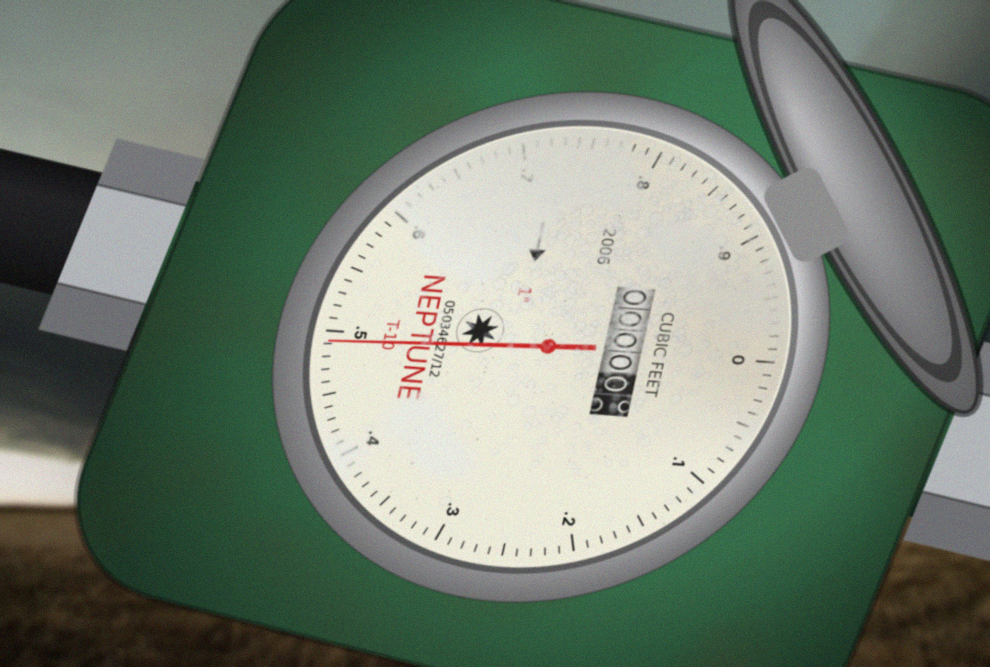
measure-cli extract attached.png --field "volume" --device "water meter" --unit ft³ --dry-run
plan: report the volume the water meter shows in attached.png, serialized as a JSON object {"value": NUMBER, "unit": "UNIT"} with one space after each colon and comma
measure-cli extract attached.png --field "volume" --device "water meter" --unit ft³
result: {"value": 8.49, "unit": "ft³"}
